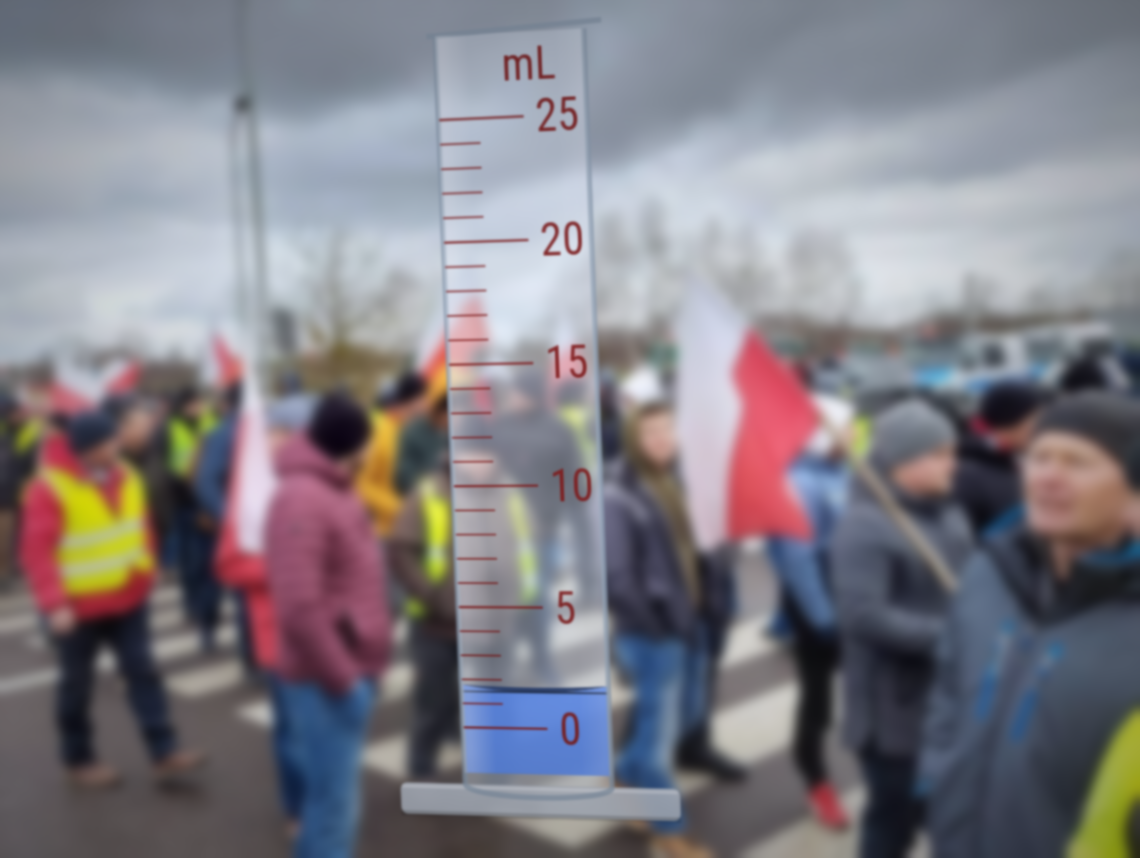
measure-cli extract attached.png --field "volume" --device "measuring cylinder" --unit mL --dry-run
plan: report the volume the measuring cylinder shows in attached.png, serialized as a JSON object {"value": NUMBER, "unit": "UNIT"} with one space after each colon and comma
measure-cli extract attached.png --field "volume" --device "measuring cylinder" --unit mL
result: {"value": 1.5, "unit": "mL"}
